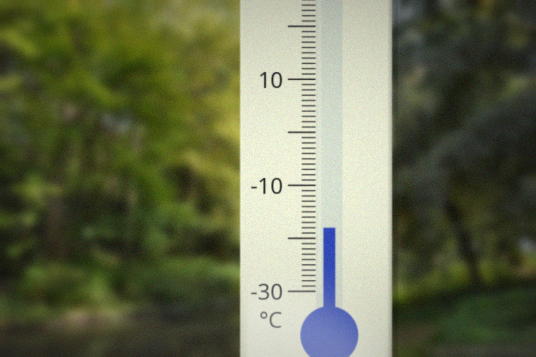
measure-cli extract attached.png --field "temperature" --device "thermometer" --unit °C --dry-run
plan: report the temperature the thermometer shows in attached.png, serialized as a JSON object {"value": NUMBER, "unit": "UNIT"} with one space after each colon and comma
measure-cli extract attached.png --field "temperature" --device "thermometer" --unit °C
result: {"value": -18, "unit": "°C"}
